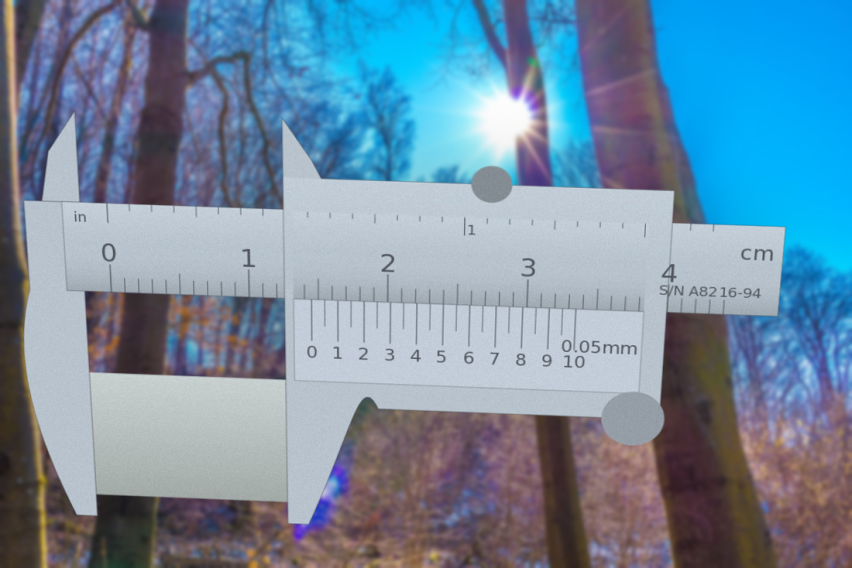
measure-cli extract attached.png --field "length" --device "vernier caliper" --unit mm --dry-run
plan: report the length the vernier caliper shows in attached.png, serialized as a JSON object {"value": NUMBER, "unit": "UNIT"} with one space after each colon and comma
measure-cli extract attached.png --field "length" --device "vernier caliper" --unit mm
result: {"value": 14.5, "unit": "mm"}
